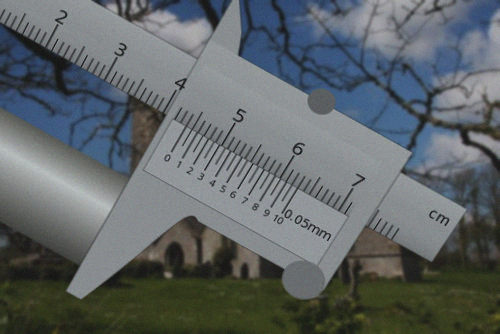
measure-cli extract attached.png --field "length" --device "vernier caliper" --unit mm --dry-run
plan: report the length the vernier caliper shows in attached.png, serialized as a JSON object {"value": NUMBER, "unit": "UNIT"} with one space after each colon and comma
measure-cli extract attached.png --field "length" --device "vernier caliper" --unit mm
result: {"value": 44.0, "unit": "mm"}
